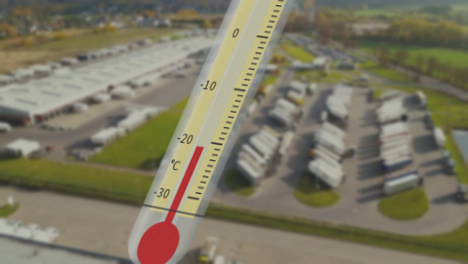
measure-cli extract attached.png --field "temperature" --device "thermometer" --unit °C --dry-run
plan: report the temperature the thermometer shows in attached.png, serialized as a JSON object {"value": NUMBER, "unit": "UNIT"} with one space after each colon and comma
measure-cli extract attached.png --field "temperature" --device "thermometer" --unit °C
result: {"value": -21, "unit": "°C"}
